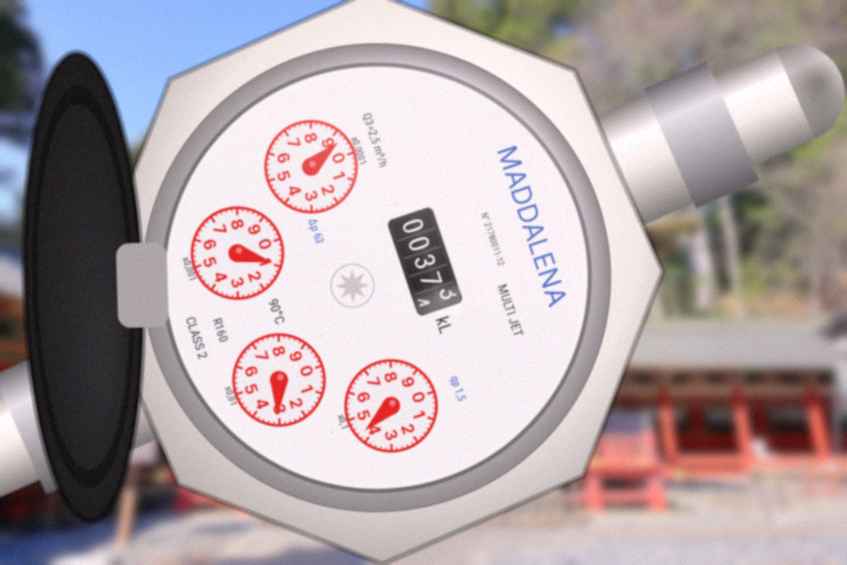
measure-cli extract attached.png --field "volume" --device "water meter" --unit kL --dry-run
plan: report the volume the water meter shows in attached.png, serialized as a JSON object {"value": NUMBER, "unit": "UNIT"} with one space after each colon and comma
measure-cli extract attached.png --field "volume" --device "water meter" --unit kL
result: {"value": 373.4309, "unit": "kL"}
